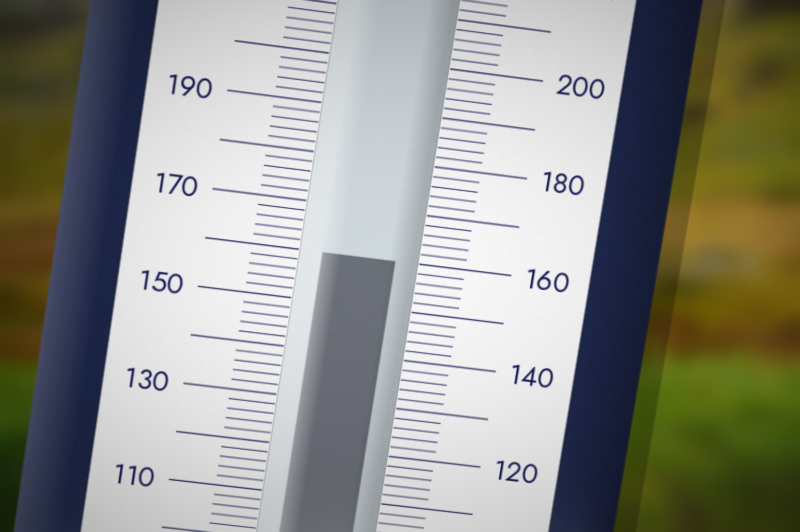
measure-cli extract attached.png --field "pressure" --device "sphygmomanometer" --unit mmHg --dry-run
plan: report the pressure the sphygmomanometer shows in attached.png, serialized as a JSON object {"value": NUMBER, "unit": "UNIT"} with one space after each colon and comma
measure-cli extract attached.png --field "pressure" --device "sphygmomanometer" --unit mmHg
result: {"value": 160, "unit": "mmHg"}
